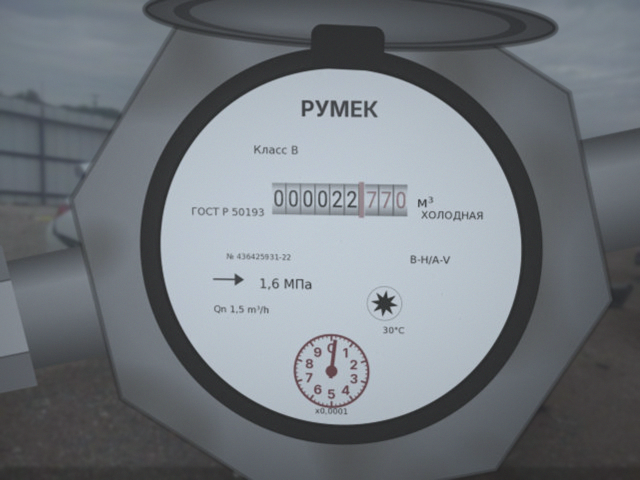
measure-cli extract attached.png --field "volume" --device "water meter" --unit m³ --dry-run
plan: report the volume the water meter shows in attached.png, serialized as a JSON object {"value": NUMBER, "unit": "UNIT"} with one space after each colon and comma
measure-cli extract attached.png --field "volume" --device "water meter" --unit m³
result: {"value": 22.7700, "unit": "m³"}
